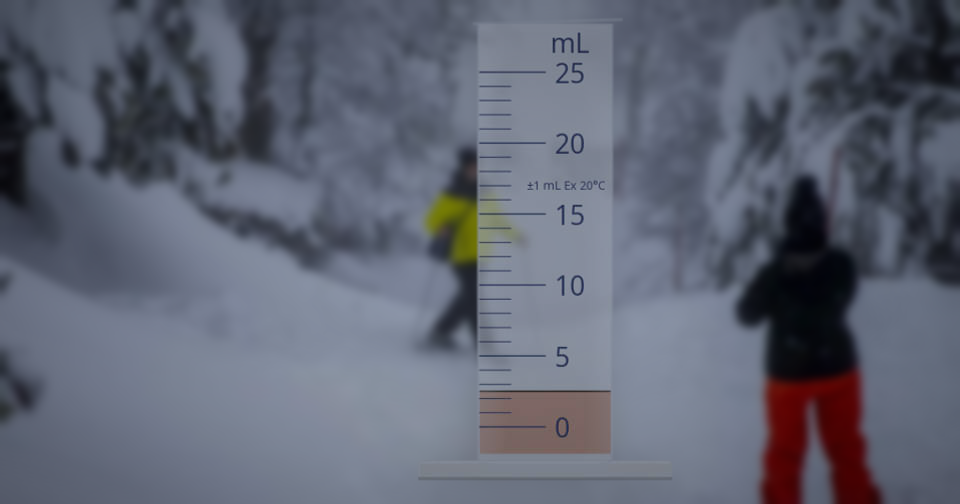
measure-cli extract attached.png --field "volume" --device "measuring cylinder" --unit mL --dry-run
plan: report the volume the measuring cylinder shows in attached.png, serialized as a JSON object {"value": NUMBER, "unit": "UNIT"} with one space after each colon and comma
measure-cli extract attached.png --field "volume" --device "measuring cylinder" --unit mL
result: {"value": 2.5, "unit": "mL"}
